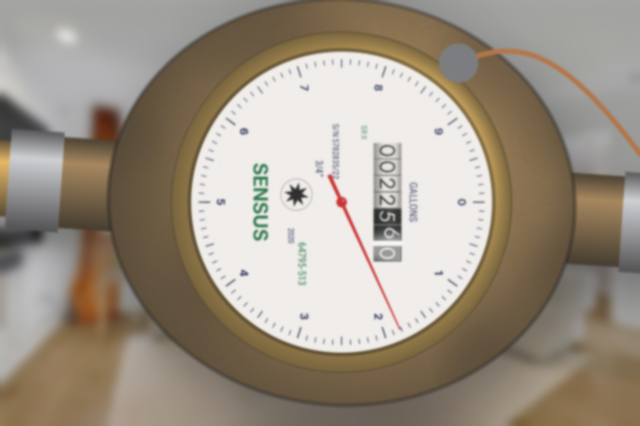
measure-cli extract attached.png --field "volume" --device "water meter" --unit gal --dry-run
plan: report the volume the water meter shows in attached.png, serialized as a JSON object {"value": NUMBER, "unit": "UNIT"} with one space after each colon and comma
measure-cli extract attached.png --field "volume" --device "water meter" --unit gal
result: {"value": 22561.8, "unit": "gal"}
